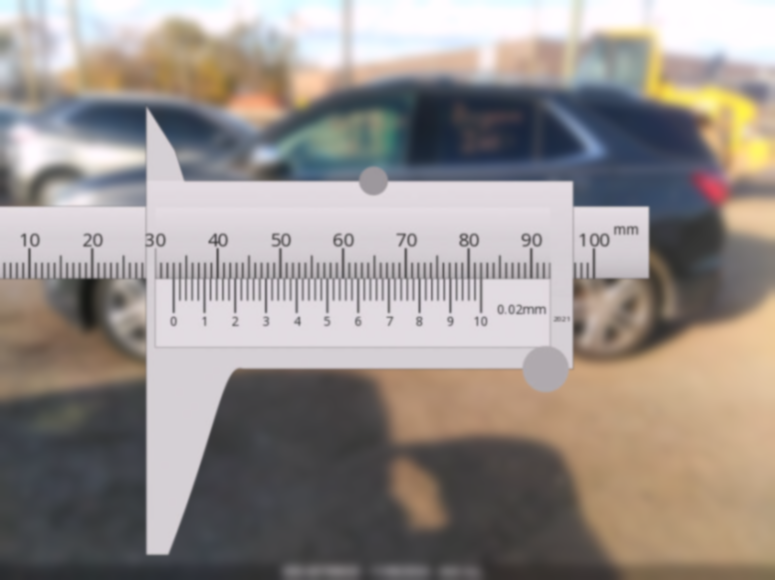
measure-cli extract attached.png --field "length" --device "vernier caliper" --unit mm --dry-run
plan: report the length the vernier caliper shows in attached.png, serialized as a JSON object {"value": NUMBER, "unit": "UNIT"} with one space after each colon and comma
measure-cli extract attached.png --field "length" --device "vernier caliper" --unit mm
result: {"value": 33.0, "unit": "mm"}
